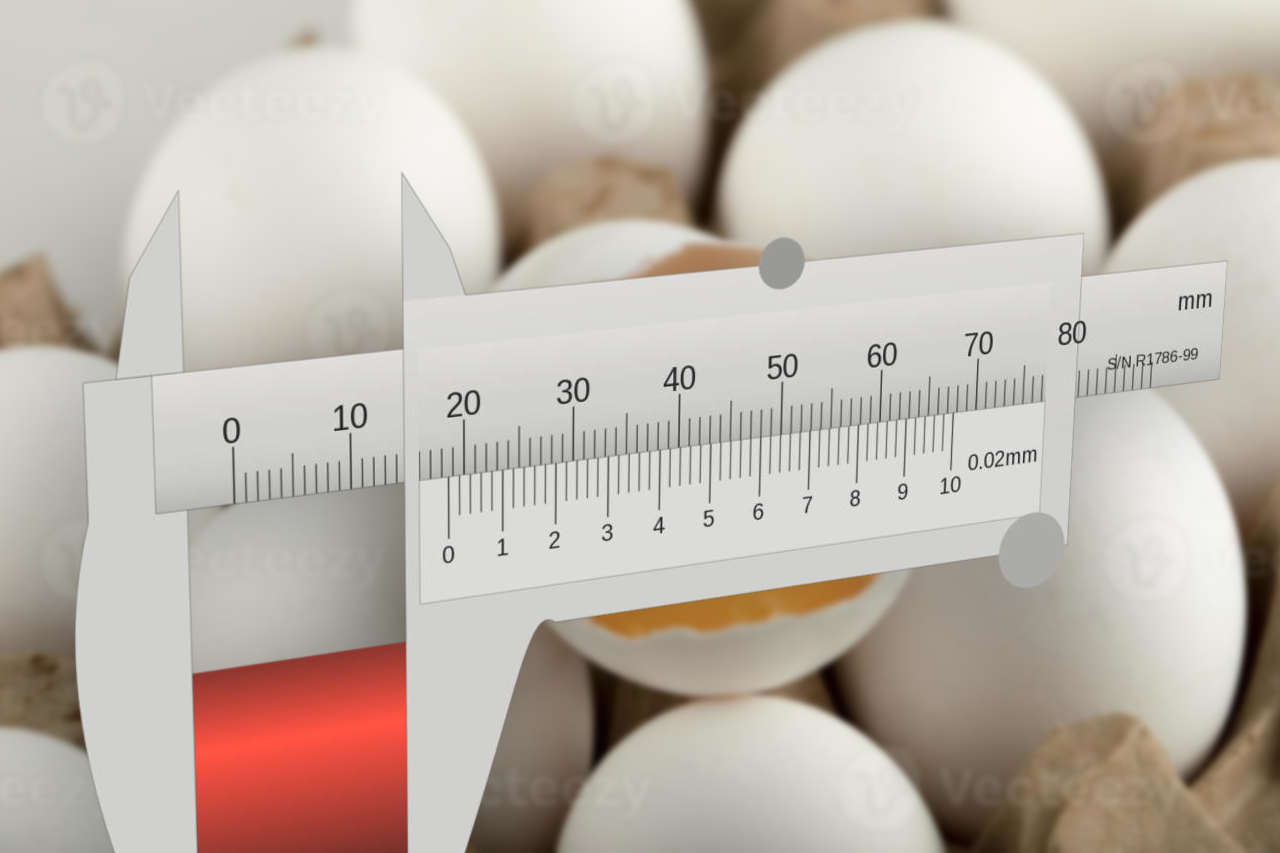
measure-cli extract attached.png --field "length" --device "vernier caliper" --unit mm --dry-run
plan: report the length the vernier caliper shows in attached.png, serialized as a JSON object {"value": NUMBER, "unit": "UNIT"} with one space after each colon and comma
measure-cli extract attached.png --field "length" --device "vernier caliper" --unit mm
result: {"value": 18.6, "unit": "mm"}
